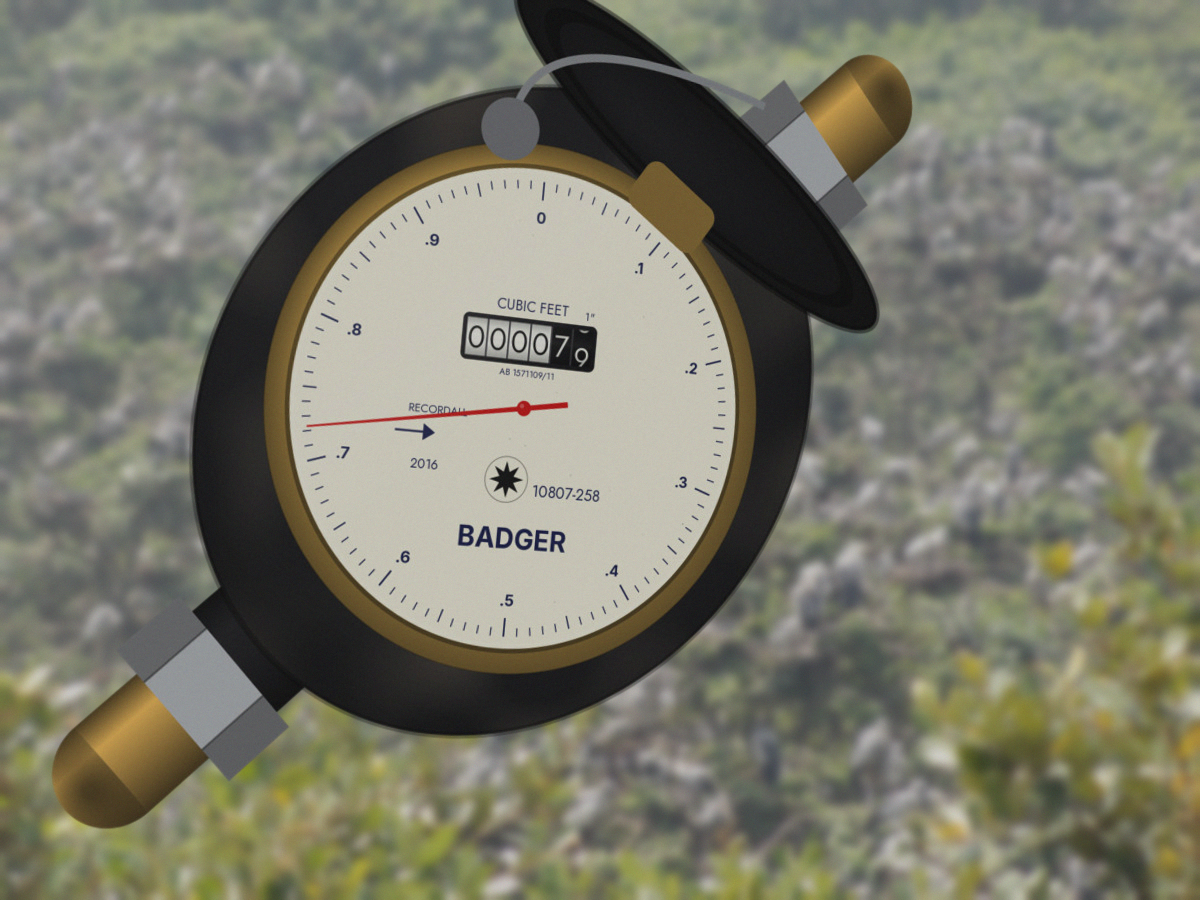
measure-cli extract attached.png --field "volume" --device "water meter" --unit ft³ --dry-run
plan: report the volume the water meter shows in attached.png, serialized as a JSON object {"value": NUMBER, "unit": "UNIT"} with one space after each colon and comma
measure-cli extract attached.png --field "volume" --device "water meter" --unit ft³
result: {"value": 78.72, "unit": "ft³"}
